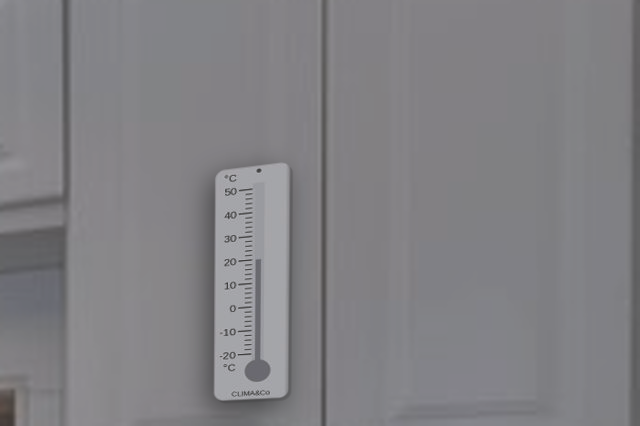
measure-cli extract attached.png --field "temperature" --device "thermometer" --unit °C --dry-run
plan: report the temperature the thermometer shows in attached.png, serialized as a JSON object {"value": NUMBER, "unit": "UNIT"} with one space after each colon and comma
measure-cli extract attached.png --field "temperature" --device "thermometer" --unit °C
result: {"value": 20, "unit": "°C"}
